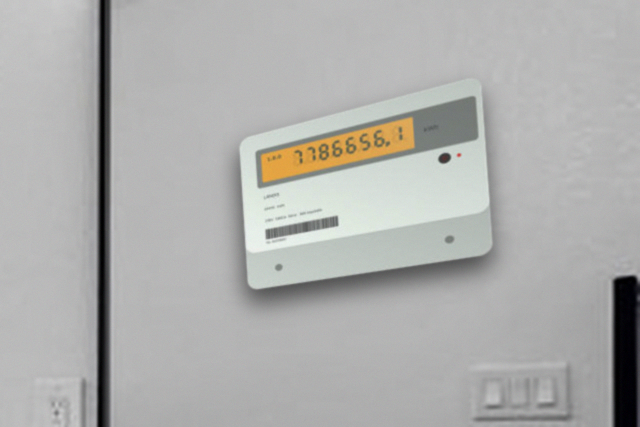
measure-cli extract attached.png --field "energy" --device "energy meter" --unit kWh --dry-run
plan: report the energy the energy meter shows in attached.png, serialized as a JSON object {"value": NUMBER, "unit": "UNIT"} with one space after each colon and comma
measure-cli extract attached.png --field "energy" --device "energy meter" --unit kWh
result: {"value": 7786656.1, "unit": "kWh"}
